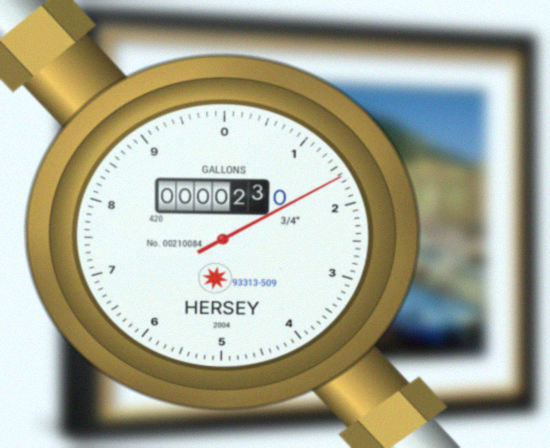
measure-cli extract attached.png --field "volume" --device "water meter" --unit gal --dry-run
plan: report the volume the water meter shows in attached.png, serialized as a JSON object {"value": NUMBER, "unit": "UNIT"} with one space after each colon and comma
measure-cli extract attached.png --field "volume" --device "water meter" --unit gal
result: {"value": 231.6, "unit": "gal"}
